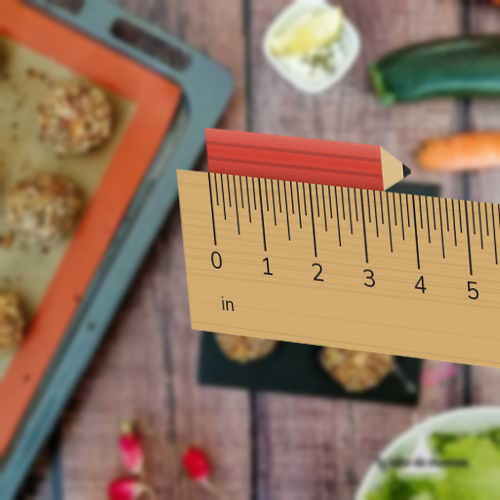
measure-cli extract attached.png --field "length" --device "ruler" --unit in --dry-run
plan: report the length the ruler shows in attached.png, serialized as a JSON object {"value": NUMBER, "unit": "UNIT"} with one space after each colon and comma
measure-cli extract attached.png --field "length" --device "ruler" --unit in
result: {"value": 4, "unit": "in"}
